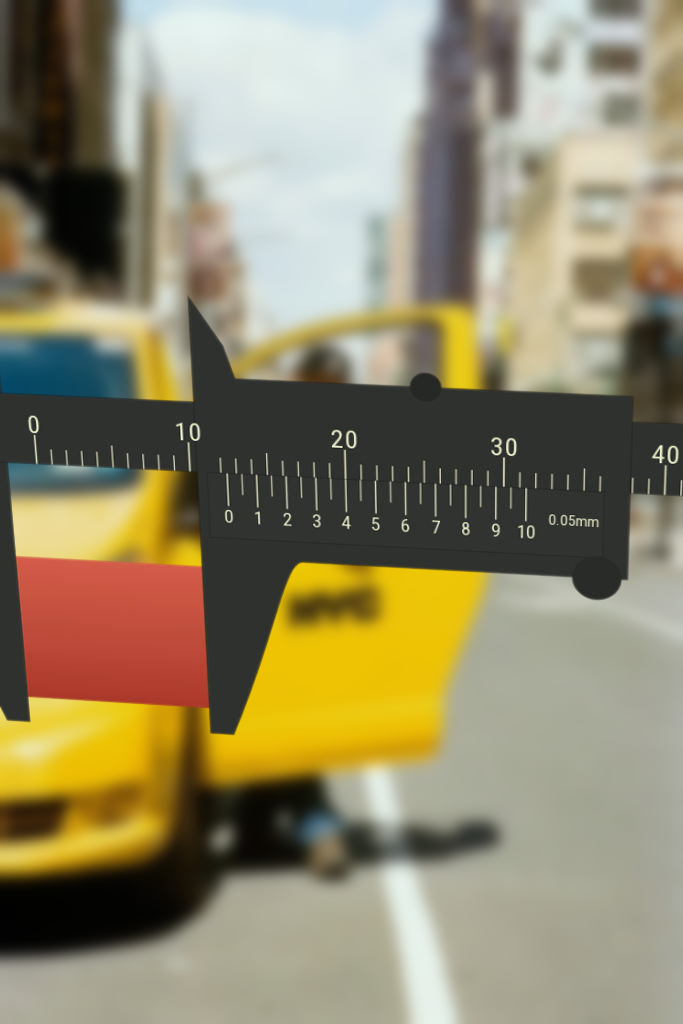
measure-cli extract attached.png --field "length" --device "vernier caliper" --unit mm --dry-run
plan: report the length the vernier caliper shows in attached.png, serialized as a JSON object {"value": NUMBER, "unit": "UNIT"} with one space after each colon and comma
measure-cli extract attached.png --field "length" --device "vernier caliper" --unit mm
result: {"value": 12.4, "unit": "mm"}
